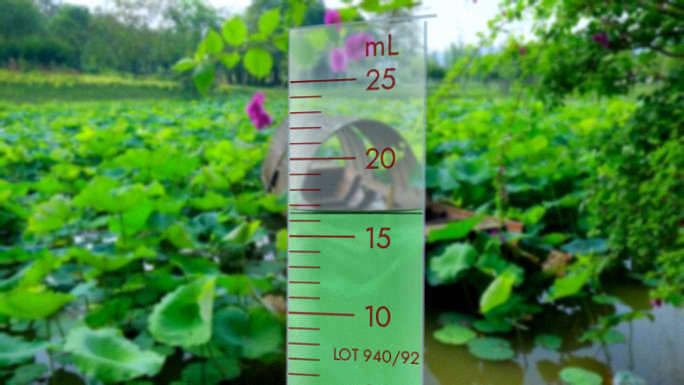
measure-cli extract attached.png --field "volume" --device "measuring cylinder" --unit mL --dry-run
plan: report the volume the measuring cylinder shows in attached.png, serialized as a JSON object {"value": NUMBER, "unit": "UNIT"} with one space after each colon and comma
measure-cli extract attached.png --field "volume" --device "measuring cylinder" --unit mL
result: {"value": 16.5, "unit": "mL"}
